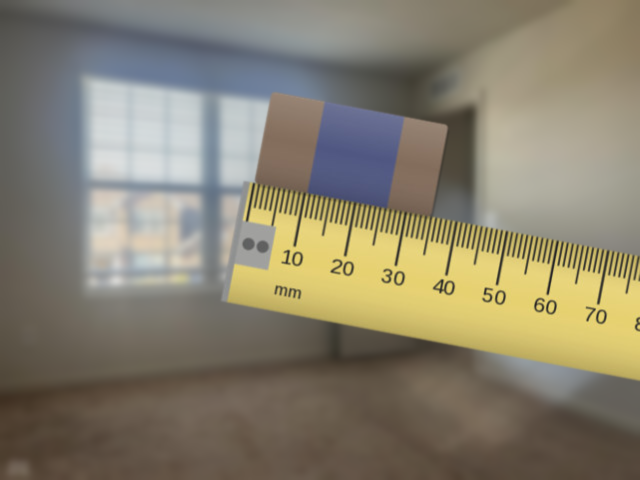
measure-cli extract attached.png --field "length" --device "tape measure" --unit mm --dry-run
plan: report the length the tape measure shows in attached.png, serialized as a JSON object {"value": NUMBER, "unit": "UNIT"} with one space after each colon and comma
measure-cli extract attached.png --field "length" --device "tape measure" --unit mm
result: {"value": 35, "unit": "mm"}
